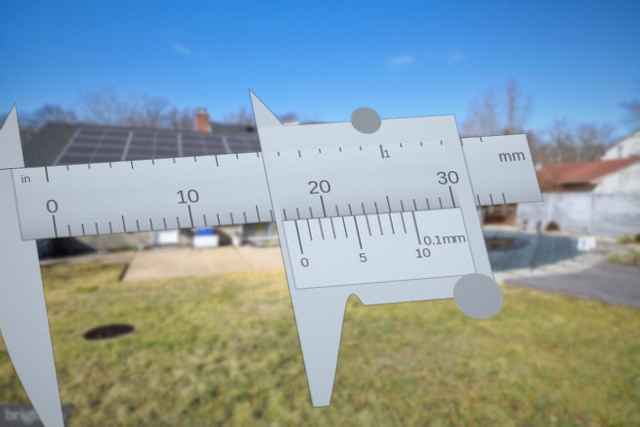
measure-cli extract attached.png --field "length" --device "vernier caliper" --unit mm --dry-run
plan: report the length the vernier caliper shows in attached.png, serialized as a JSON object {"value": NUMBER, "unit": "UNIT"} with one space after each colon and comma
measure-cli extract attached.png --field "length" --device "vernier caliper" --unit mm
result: {"value": 17.7, "unit": "mm"}
